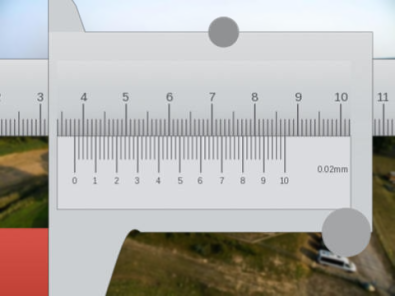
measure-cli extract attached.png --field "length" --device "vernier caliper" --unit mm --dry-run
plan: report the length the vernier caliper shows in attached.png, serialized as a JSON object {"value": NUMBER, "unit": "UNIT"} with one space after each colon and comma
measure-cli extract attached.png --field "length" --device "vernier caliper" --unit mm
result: {"value": 38.0, "unit": "mm"}
